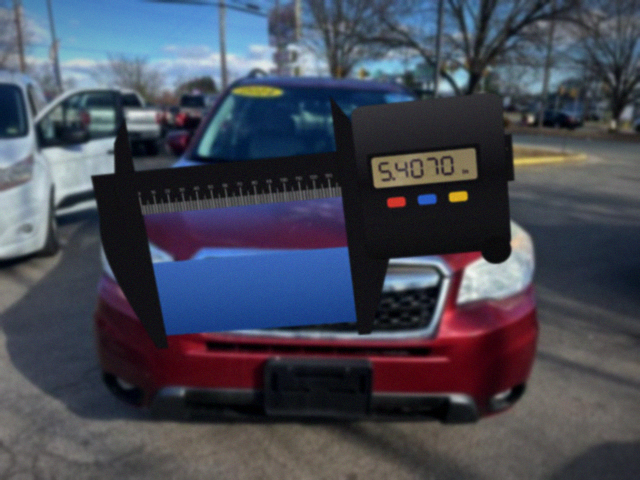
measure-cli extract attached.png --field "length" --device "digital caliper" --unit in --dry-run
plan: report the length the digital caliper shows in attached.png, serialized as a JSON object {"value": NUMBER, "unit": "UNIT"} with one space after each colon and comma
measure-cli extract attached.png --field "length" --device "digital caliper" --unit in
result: {"value": 5.4070, "unit": "in"}
